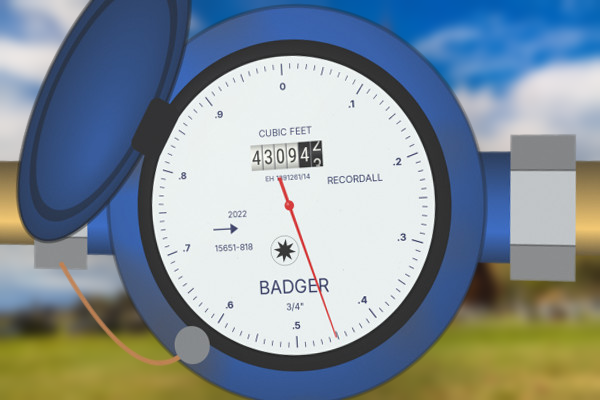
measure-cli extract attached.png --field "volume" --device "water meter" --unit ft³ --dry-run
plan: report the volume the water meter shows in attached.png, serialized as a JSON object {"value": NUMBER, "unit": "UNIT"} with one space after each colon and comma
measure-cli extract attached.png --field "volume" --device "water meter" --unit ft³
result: {"value": 430942.45, "unit": "ft³"}
